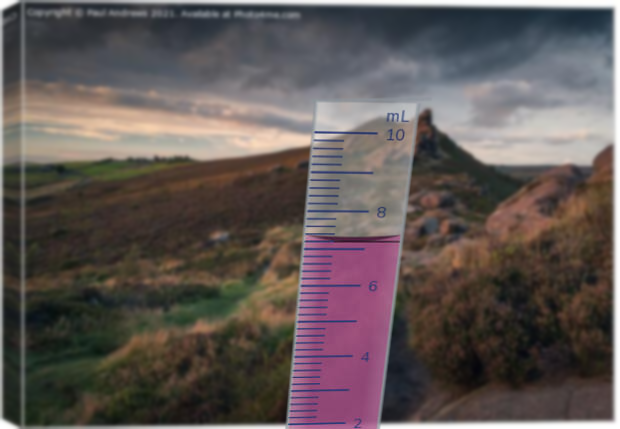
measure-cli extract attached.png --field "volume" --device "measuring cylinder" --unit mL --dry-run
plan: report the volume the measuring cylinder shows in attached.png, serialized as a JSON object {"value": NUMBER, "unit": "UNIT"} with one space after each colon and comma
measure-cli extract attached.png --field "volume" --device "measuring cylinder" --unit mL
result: {"value": 7.2, "unit": "mL"}
